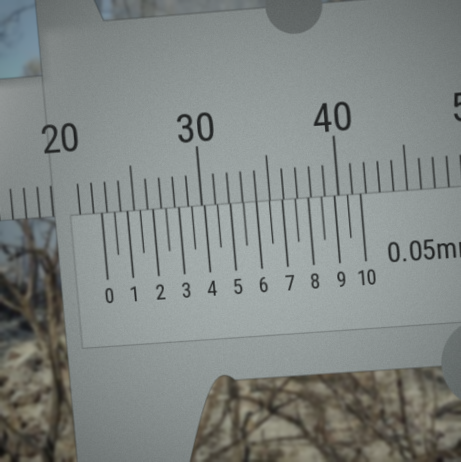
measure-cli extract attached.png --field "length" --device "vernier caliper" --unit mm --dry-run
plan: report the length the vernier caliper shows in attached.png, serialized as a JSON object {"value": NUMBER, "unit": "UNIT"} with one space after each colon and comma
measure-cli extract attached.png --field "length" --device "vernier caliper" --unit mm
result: {"value": 22.6, "unit": "mm"}
